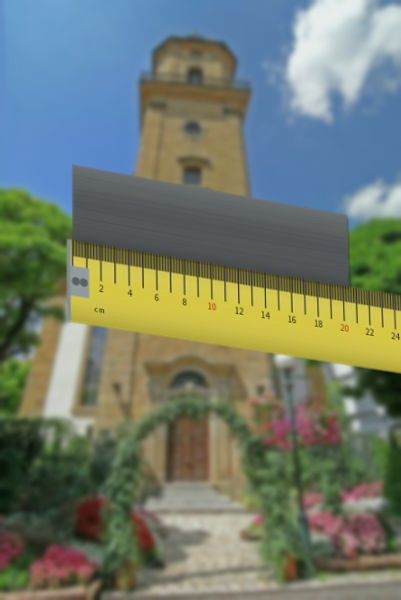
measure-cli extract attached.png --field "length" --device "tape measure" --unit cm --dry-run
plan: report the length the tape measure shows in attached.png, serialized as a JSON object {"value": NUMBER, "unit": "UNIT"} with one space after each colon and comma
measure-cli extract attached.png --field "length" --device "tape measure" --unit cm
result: {"value": 20.5, "unit": "cm"}
